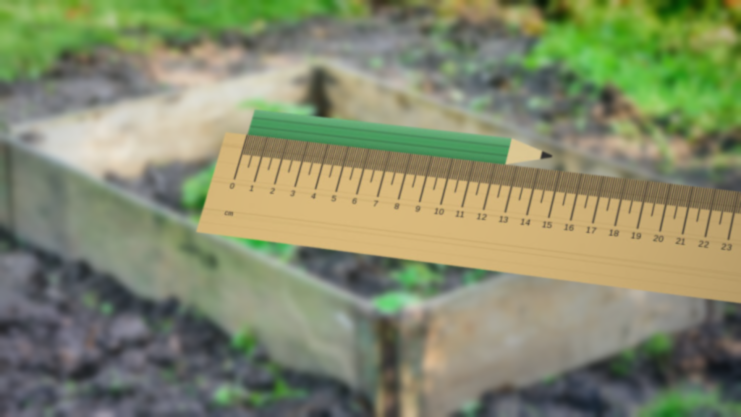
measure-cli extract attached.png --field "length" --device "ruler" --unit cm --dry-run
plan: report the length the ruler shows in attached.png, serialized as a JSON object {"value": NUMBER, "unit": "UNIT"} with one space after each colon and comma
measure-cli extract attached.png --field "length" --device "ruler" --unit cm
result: {"value": 14.5, "unit": "cm"}
